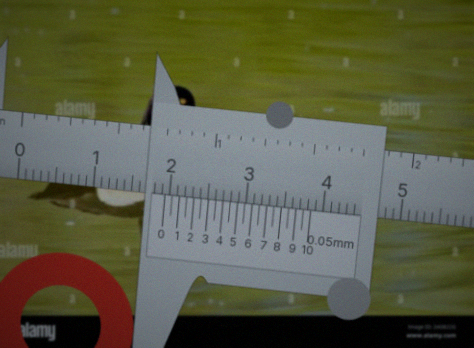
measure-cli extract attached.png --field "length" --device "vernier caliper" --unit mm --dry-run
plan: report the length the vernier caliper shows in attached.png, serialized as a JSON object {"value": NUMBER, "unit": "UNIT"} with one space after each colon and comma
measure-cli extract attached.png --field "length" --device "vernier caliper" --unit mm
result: {"value": 19.4, "unit": "mm"}
